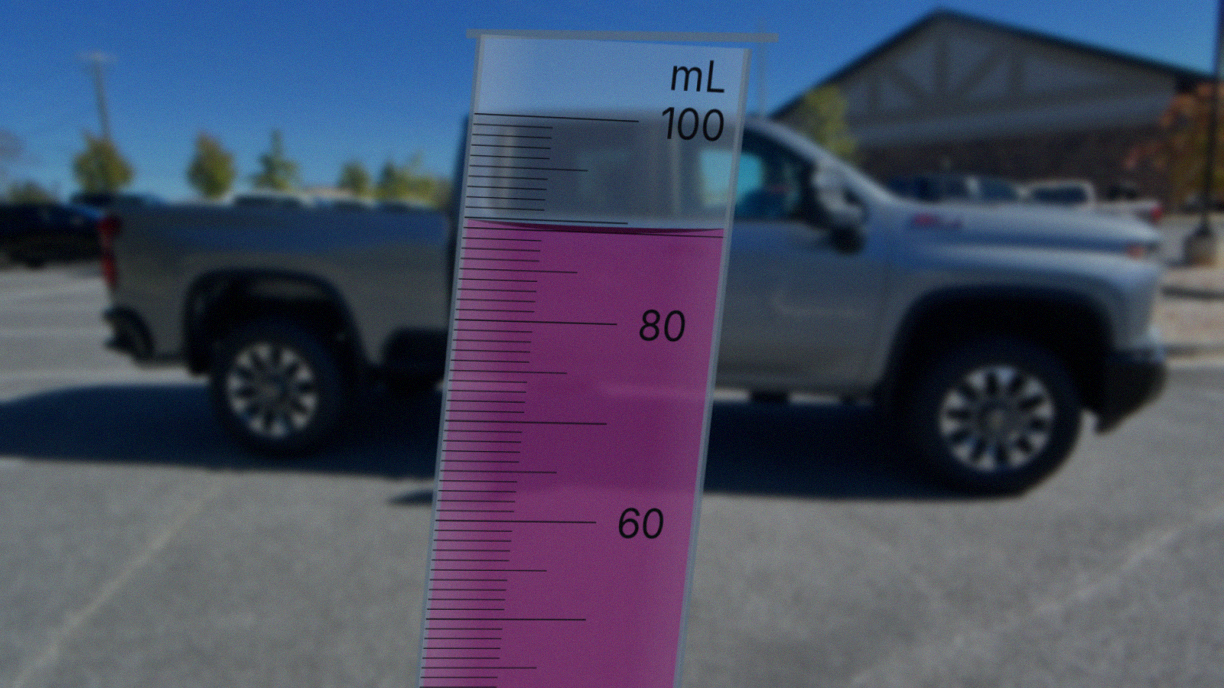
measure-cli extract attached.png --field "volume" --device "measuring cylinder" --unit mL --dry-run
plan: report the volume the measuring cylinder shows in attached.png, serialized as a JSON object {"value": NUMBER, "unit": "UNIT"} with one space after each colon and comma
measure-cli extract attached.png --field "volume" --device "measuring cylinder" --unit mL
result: {"value": 89, "unit": "mL"}
